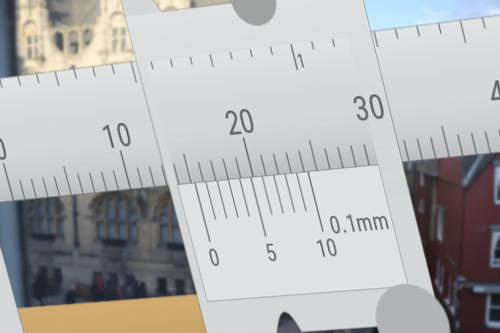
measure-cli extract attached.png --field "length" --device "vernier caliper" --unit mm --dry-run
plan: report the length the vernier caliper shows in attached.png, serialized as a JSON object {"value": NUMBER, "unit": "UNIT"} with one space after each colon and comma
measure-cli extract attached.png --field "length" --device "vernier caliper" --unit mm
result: {"value": 15.3, "unit": "mm"}
